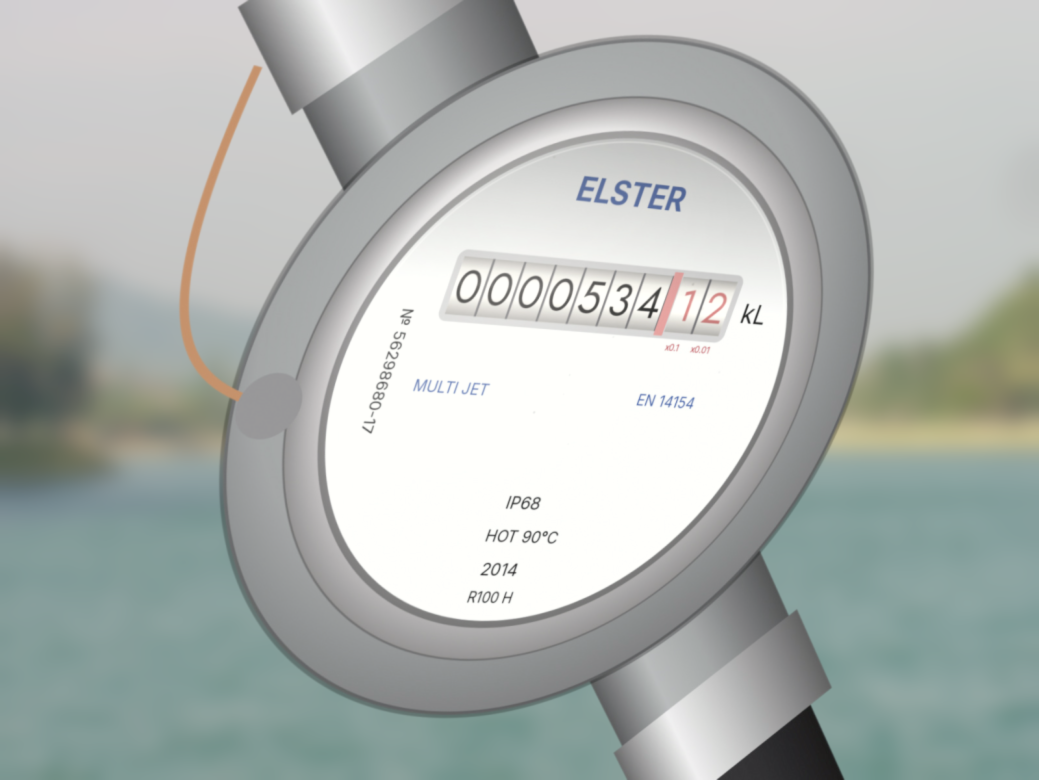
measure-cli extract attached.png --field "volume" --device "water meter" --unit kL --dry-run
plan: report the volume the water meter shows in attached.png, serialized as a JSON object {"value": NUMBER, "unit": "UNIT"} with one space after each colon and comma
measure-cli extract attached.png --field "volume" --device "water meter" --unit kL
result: {"value": 534.12, "unit": "kL"}
